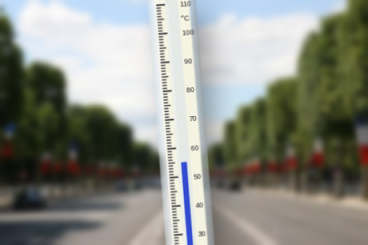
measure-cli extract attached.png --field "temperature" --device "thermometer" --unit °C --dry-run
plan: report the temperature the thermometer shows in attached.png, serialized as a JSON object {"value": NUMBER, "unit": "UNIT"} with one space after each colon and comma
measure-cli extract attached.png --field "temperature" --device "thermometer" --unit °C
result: {"value": 55, "unit": "°C"}
